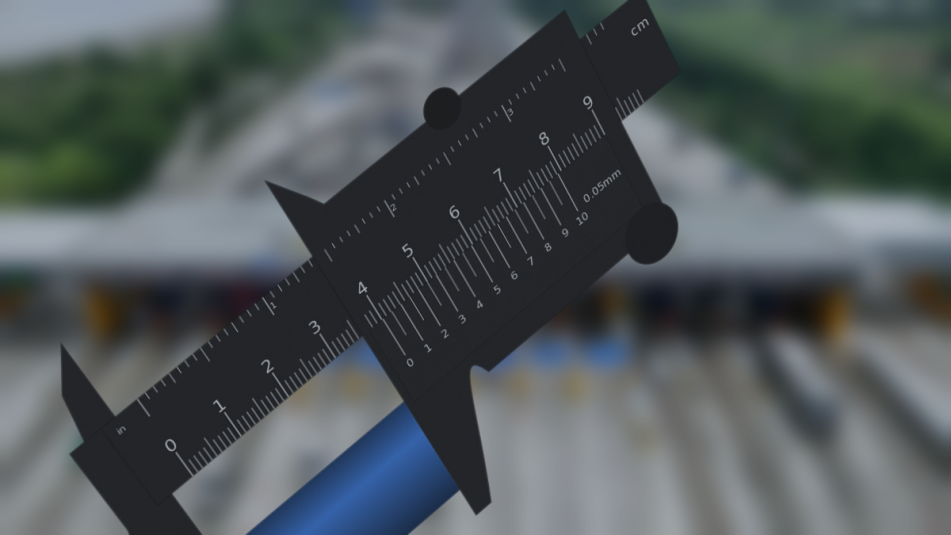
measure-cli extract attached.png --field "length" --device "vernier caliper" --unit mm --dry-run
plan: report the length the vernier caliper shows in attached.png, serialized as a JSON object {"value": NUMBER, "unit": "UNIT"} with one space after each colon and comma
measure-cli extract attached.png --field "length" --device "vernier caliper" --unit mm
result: {"value": 40.2, "unit": "mm"}
